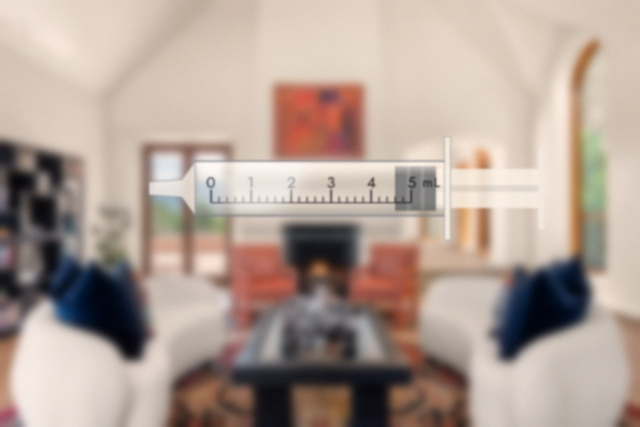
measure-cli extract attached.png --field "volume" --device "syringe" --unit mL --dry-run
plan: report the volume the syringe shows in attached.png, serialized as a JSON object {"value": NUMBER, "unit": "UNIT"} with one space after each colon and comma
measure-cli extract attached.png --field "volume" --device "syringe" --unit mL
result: {"value": 4.6, "unit": "mL"}
